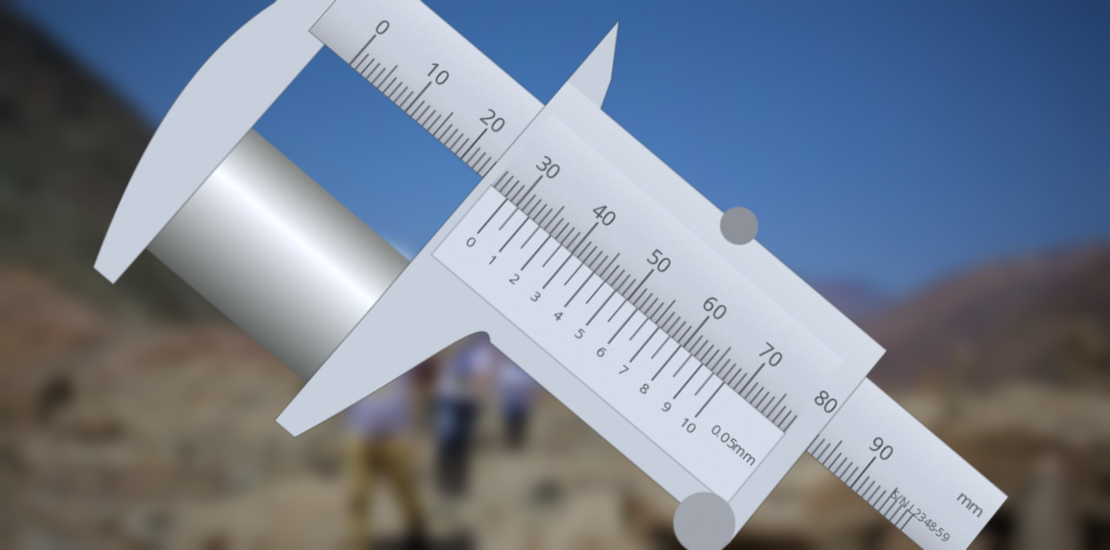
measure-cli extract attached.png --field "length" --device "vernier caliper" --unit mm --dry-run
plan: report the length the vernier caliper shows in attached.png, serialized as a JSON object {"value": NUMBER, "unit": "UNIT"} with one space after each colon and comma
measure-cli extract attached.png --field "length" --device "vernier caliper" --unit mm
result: {"value": 28.4, "unit": "mm"}
